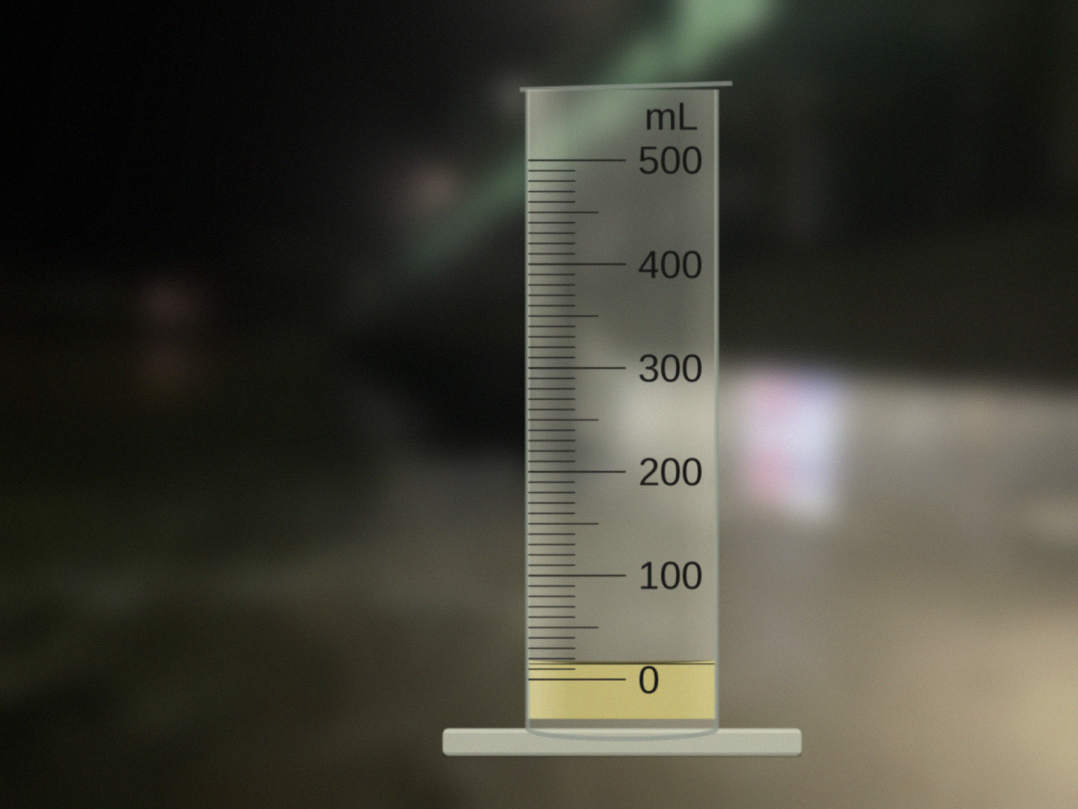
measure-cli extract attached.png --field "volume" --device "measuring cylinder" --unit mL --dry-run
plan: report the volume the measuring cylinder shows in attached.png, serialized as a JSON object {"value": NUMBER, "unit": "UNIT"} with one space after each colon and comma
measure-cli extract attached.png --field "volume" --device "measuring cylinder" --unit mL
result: {"value": 15, "unit": "mL"}
